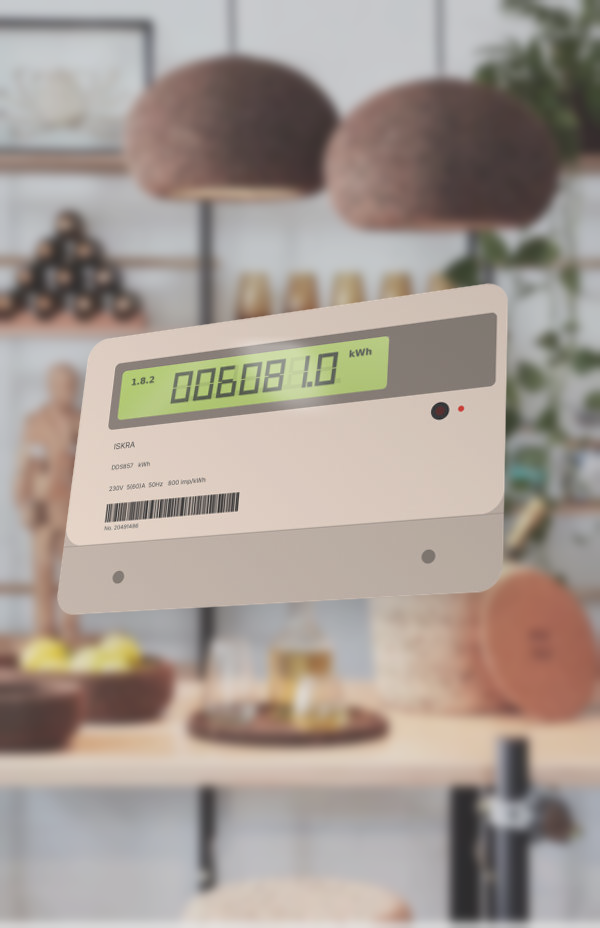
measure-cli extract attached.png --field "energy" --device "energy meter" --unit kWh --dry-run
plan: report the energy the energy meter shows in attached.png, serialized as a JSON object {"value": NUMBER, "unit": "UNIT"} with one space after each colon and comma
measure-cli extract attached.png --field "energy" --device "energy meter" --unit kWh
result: {"value": 6081.0, "unit": "kWh"}
